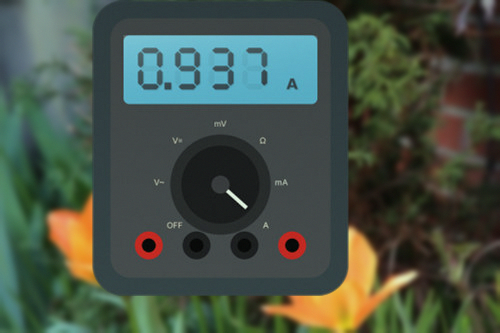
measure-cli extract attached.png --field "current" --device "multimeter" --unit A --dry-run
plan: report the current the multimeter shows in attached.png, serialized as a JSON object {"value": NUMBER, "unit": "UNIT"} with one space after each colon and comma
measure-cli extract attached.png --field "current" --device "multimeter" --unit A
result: {"value": 0.937, "unit": "A"}
